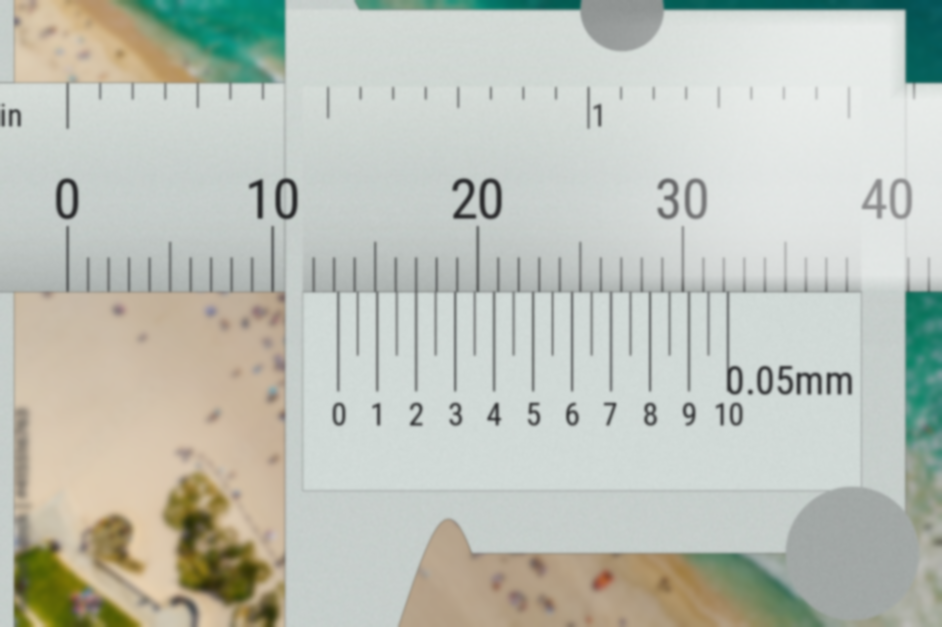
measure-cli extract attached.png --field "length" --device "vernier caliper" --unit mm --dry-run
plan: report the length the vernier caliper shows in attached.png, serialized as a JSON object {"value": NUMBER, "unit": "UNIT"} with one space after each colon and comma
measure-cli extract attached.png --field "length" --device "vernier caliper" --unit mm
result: {"value": 13.2, "unit": "mm"}
